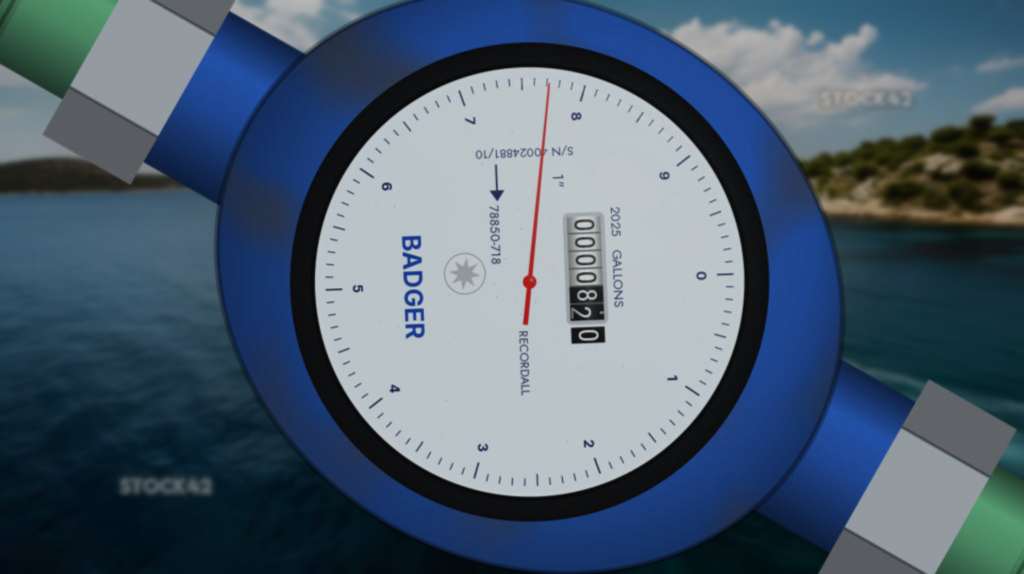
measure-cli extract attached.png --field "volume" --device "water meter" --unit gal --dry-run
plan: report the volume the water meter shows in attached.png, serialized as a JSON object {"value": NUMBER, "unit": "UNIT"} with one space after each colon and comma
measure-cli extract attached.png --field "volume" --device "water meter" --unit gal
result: {"value": 817.7, "unit": "gal"}
